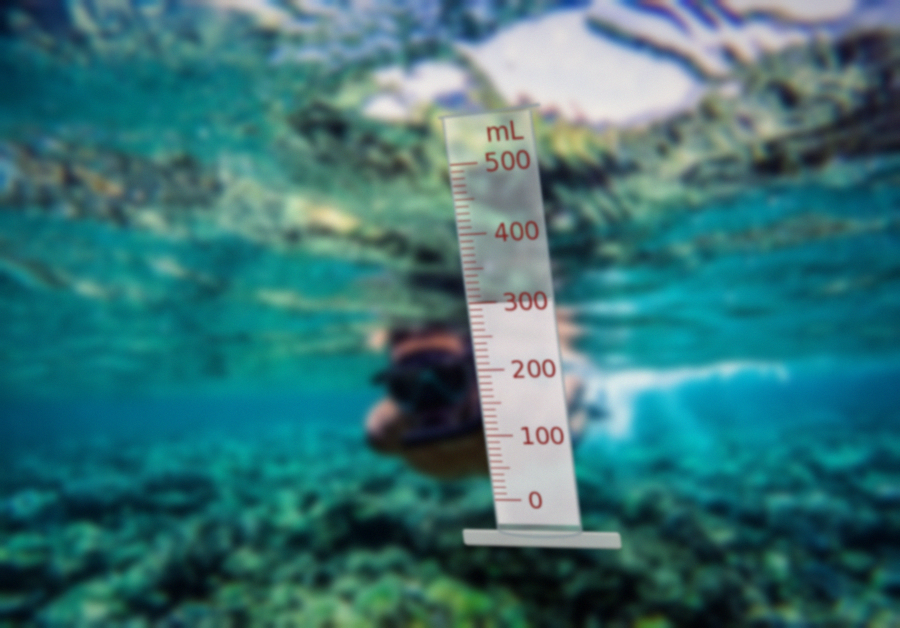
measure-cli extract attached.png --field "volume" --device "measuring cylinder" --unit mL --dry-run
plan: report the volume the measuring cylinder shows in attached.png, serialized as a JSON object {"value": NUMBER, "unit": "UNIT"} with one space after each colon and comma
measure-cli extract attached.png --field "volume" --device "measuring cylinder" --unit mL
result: {"value": 300, "unit": "mL"}
